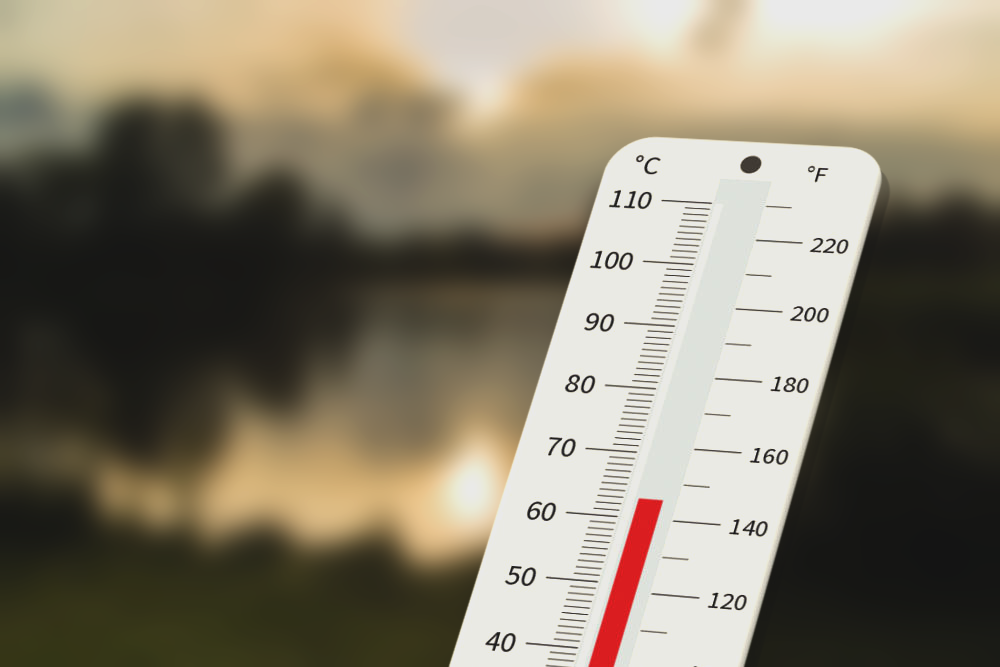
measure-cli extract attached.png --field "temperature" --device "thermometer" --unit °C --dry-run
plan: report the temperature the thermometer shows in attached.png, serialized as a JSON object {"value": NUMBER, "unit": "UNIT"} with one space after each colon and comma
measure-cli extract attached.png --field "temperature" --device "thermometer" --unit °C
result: {"value": 63, "unit": "°C"}
